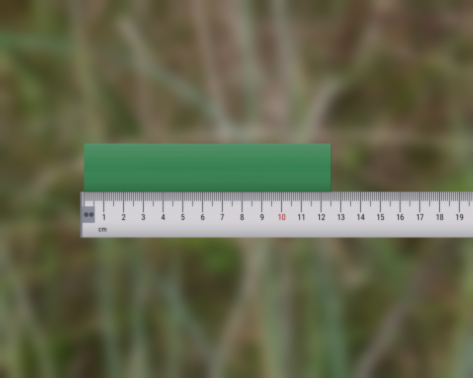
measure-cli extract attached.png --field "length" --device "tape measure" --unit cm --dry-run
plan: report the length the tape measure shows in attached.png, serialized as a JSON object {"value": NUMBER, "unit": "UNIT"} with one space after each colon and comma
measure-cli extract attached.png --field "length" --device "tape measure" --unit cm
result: {"value": 12.5, "unit": "cm"}
